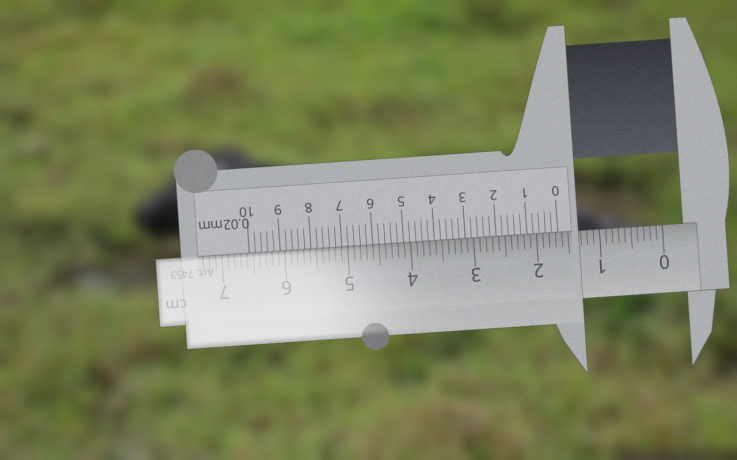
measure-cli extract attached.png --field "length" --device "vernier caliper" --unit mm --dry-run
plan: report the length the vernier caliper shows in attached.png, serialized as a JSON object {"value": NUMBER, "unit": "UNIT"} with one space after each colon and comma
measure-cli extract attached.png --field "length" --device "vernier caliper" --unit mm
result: {"value": 16.6, "unit": "mm"}
